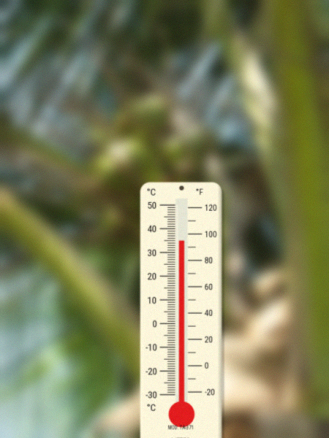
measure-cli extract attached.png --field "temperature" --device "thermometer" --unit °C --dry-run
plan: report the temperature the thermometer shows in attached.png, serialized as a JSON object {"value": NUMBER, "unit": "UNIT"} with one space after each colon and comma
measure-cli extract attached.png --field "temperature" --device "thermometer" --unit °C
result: {"value": 35, "unit": "°C"}
